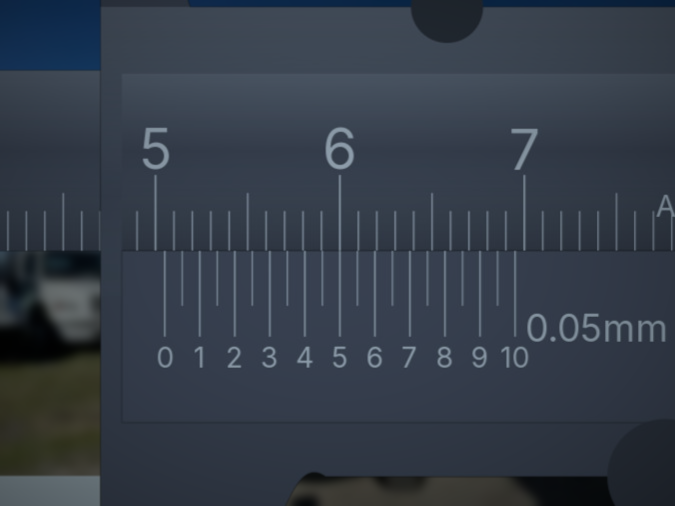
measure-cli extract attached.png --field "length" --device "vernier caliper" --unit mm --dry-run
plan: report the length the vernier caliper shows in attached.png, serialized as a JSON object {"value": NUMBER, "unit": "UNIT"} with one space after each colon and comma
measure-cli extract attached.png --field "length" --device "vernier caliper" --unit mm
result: {"value": 50.5, "unit": "mm"}
